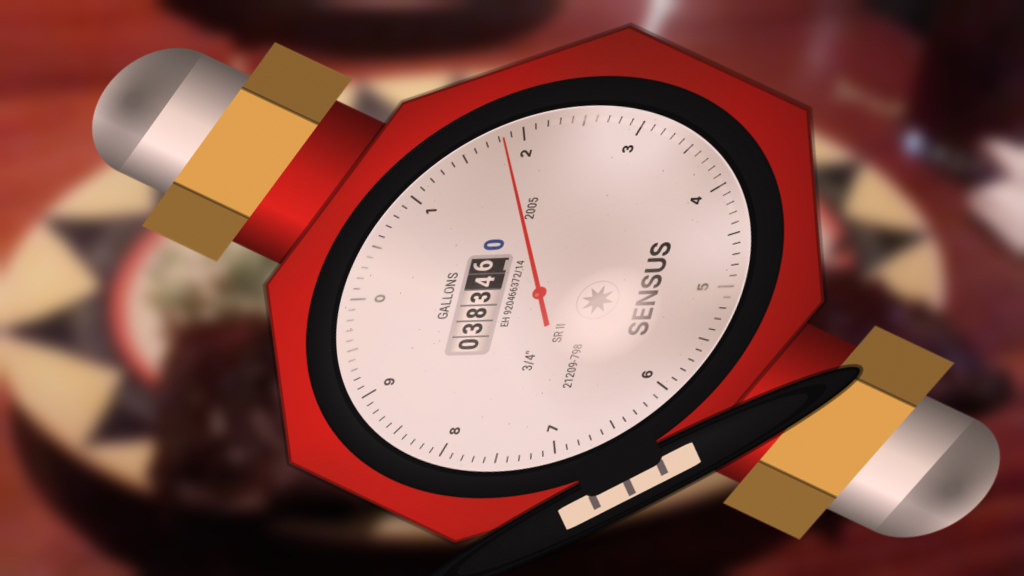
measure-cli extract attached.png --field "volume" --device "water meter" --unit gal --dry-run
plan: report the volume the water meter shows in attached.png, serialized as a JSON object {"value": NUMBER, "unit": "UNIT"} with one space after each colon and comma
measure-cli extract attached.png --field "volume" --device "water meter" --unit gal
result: {"value": 383461.8, "unit": "gal"}
